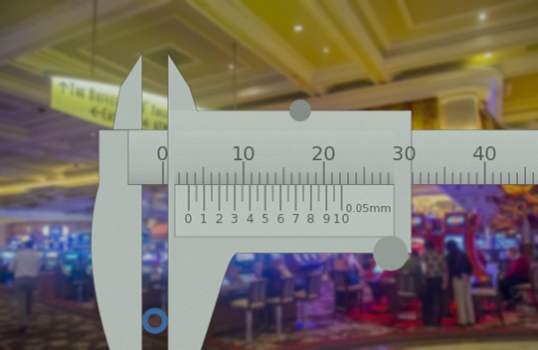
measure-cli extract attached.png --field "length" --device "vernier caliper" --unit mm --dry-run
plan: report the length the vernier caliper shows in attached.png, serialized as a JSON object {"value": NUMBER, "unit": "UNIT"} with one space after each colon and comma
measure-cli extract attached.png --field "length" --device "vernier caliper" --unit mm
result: {"value": 3.2, "unit": "mm"}
